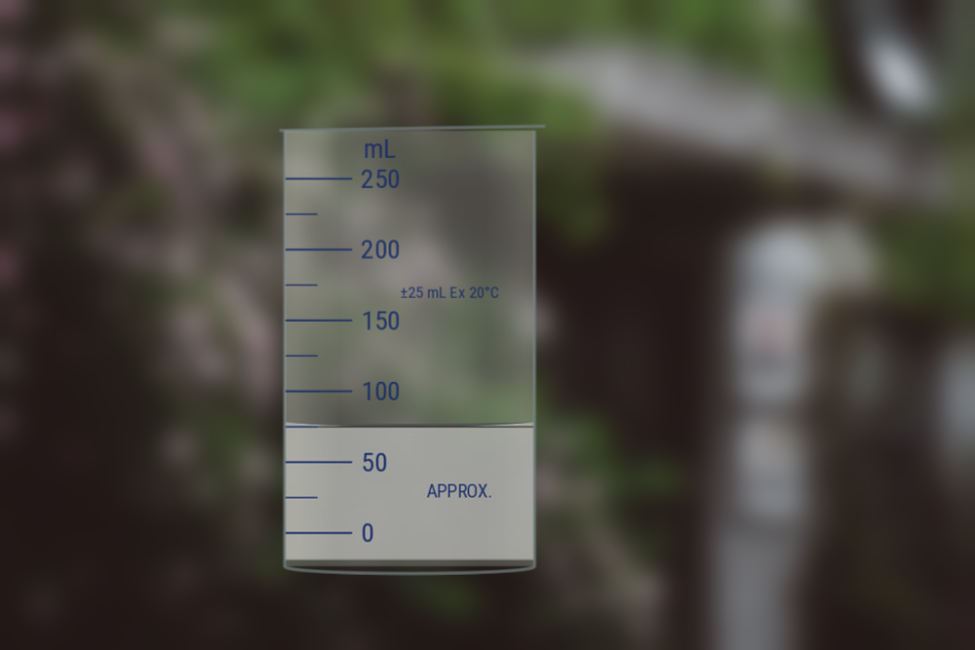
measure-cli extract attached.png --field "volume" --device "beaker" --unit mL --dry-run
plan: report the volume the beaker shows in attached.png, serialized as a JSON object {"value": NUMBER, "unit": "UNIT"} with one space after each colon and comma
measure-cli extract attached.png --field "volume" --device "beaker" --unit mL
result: {"value": 75, "unit": "mL"}
